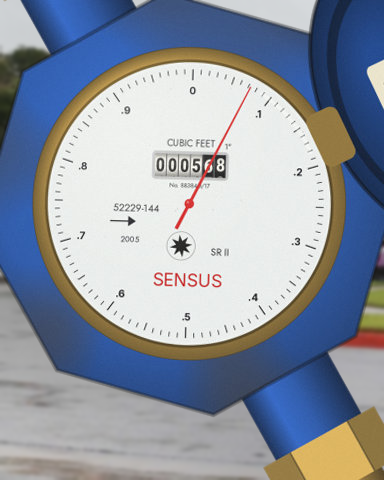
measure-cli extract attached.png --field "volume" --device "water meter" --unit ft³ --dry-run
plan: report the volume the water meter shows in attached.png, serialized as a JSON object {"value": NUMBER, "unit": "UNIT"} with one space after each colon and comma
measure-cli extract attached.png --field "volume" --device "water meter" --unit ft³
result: {"value": 568.07, "unit": "ft³"}
